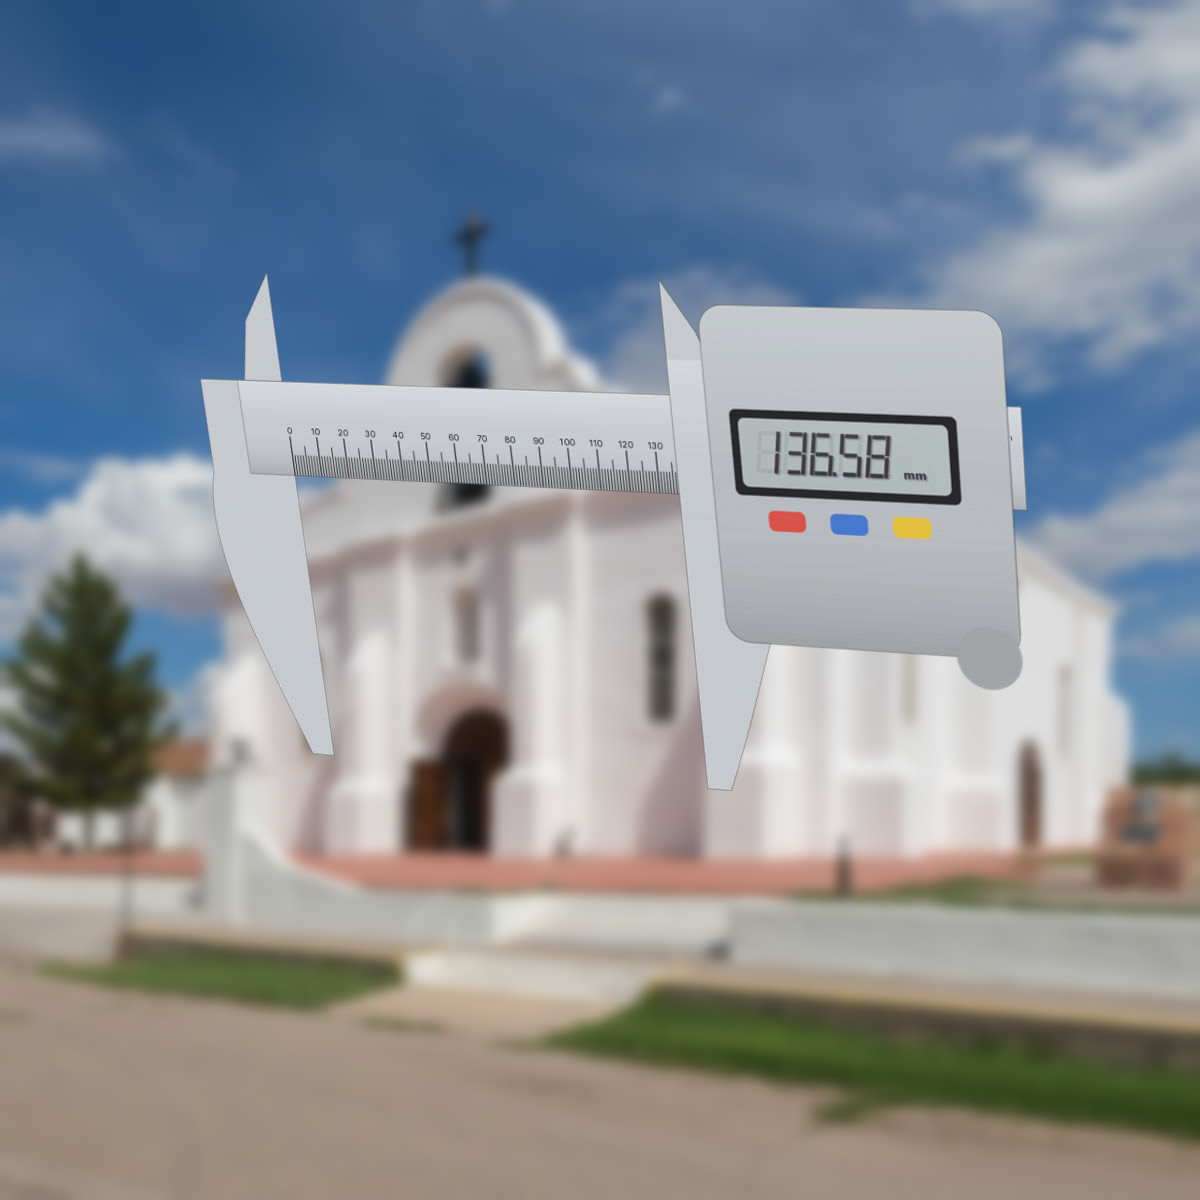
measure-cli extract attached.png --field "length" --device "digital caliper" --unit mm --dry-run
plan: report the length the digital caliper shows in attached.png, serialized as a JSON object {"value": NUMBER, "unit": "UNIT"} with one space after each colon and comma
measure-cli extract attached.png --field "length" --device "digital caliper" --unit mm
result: {"value": 136.58, "unit": "mm"}
